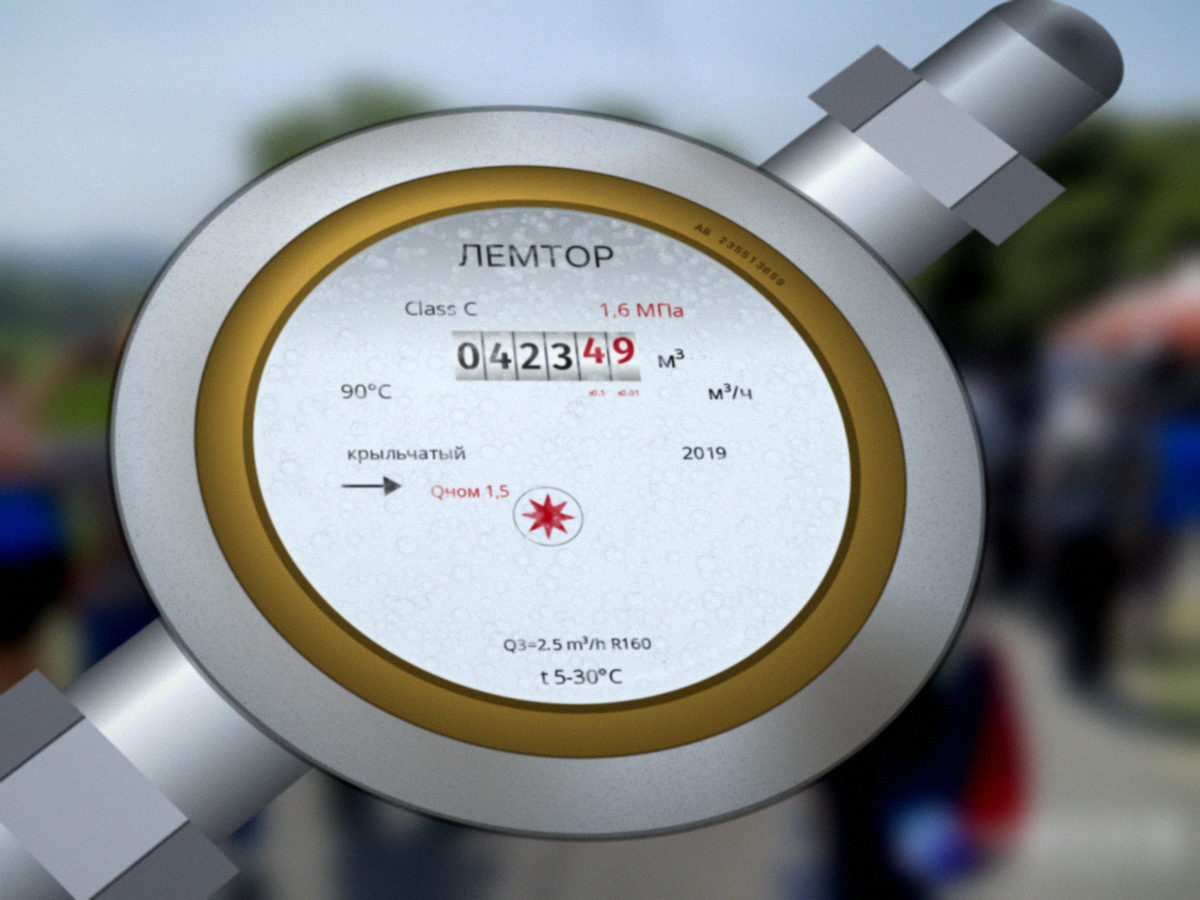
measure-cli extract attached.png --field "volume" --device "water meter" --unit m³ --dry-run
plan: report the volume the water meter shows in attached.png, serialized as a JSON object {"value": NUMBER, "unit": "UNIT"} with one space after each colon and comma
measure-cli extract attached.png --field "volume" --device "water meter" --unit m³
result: {"value": 423.49, "unit": "m³"}
